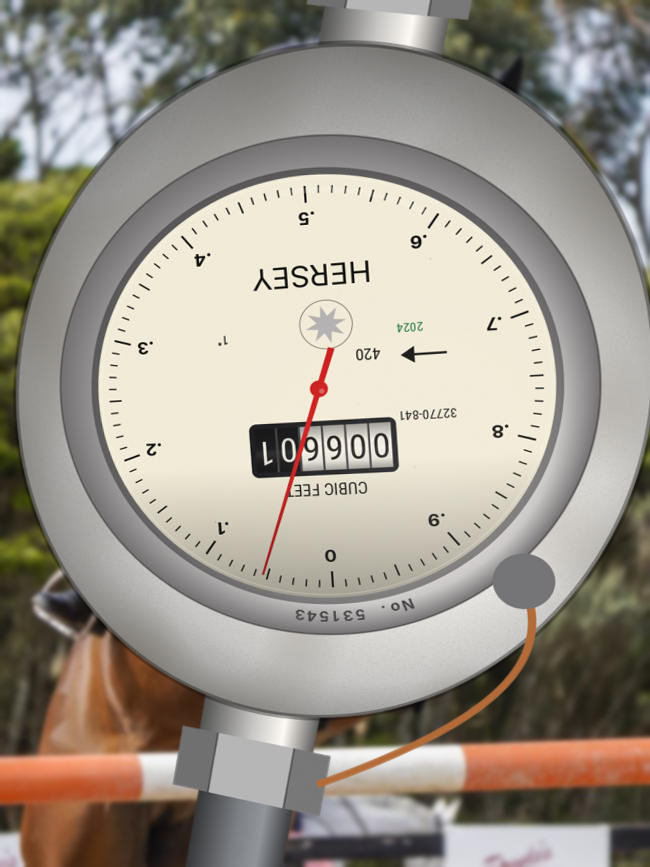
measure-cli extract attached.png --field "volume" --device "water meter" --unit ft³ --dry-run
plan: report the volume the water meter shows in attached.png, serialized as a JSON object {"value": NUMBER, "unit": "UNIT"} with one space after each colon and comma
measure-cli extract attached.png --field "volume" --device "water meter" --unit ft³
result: {"value": 6601.05, "unit": "ft³"}
